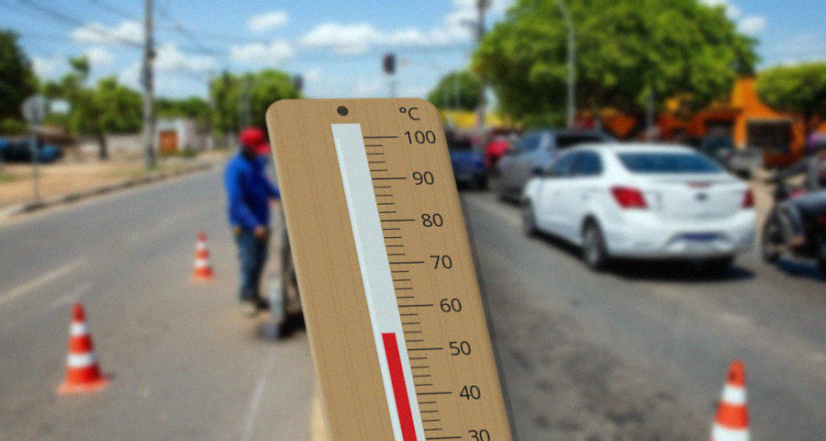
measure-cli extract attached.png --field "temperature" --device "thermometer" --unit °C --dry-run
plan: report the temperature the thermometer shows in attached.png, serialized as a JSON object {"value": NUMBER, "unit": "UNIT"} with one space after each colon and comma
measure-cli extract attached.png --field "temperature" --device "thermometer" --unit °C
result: {"value": 54, "unit": "°C"}
